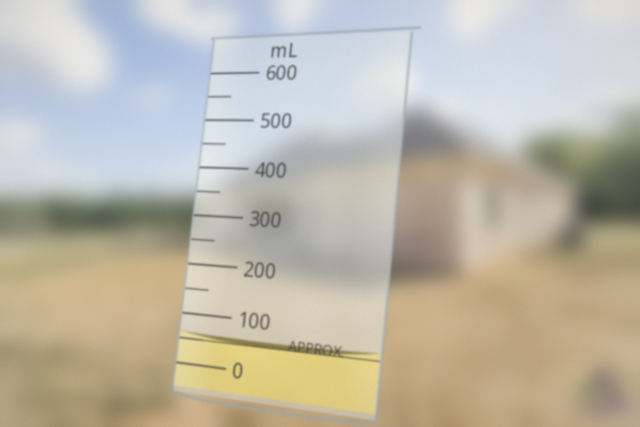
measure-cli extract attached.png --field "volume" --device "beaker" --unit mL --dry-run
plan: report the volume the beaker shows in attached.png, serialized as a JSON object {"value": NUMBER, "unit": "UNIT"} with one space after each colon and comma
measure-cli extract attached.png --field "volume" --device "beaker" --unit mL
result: {"value": 50, "unit": "mL"}
